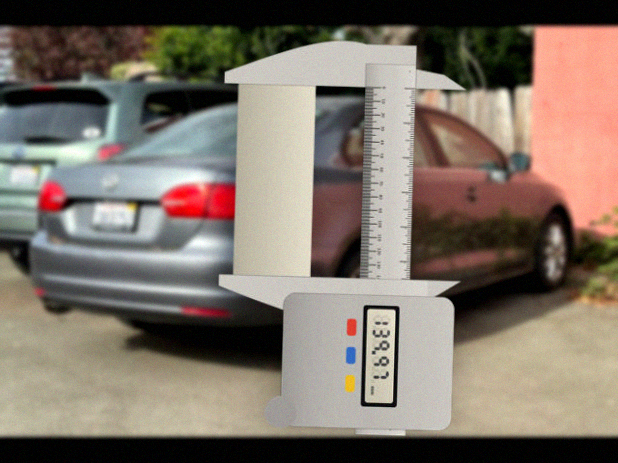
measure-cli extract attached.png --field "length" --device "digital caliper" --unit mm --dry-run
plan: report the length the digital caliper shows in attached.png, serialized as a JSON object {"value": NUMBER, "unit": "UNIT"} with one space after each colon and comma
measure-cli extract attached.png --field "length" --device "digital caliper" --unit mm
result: {"value": 139.97, "unit": "mm"}
